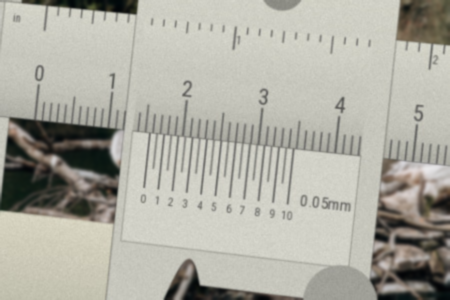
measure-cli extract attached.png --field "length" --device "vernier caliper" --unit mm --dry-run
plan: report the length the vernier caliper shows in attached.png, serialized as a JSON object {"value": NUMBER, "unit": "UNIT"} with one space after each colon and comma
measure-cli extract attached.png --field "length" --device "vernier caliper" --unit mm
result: {"value": 15.6, "unit": "mm"}
